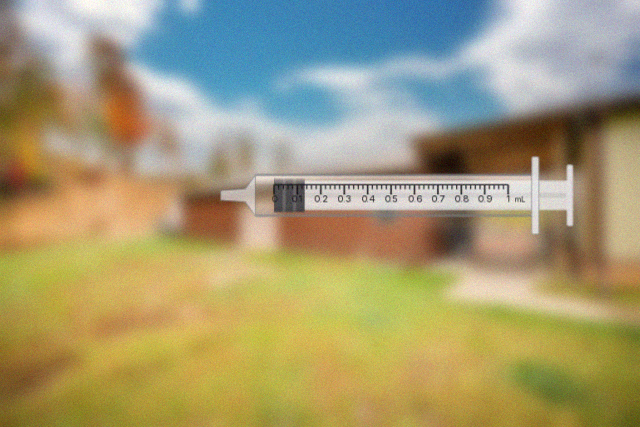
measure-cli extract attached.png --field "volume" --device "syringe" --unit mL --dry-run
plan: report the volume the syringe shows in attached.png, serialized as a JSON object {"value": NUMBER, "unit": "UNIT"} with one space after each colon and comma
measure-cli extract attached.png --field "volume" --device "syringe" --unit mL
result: {"value": 0, "unit": "mL"}
